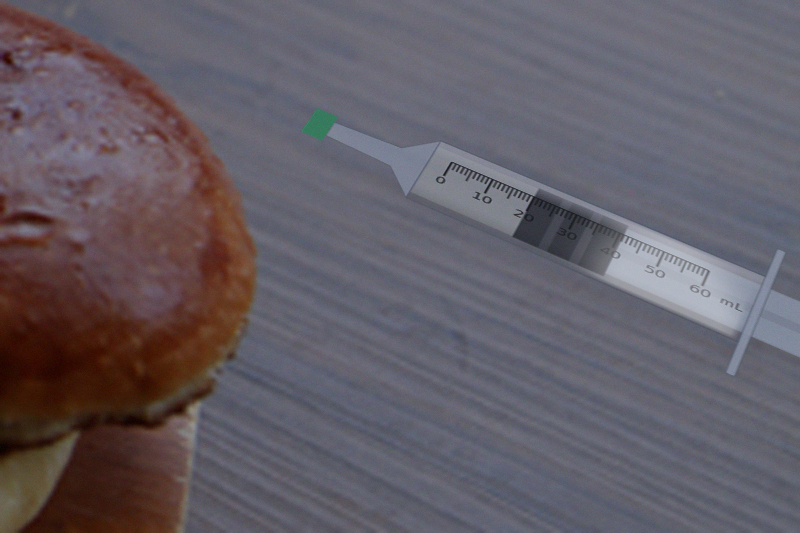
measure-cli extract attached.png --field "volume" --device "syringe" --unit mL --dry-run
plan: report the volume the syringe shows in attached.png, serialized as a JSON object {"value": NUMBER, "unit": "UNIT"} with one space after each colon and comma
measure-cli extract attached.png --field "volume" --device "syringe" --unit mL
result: {"value": 20, "unit": "mL"}
